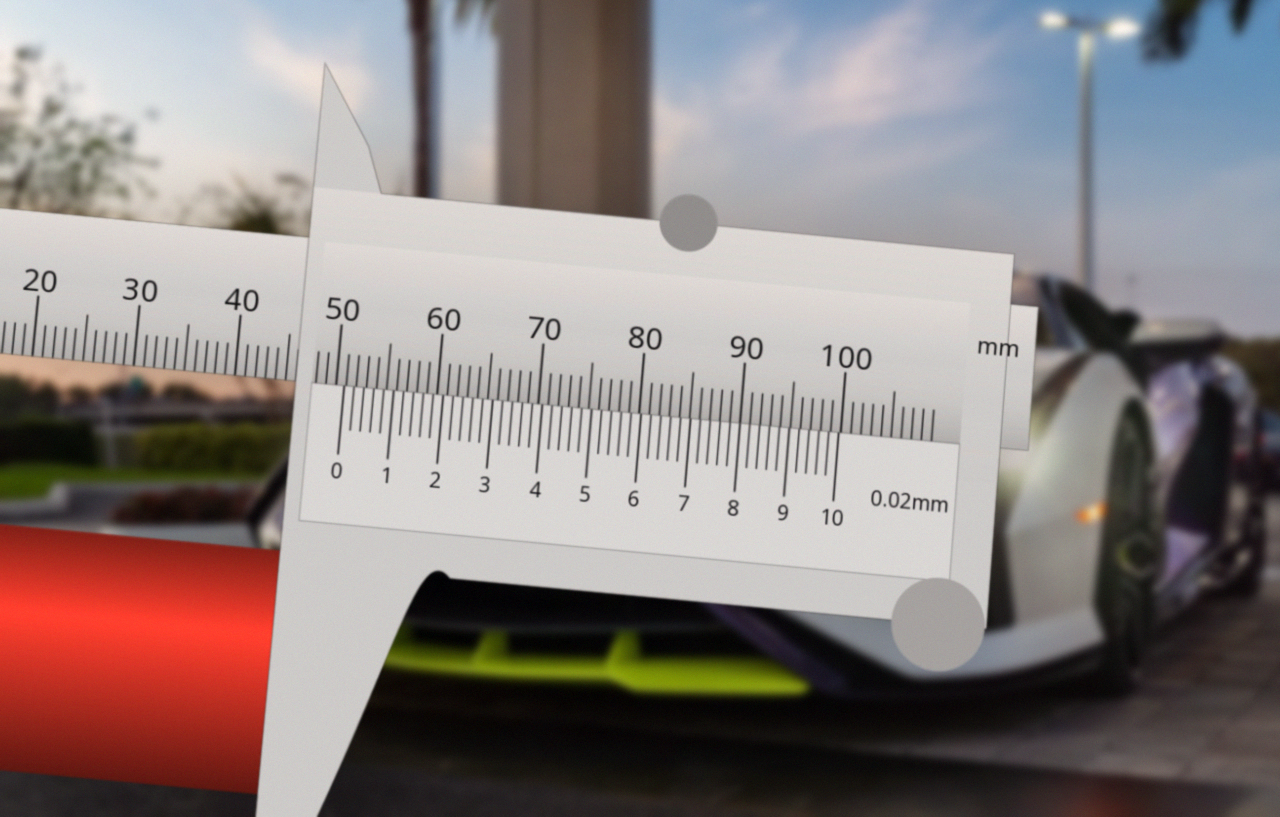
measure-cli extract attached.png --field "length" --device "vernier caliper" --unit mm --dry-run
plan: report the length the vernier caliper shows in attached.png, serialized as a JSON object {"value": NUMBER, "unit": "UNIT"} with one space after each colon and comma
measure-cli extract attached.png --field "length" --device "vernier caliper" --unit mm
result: {"value": 50.8, "unit": "mm"}
